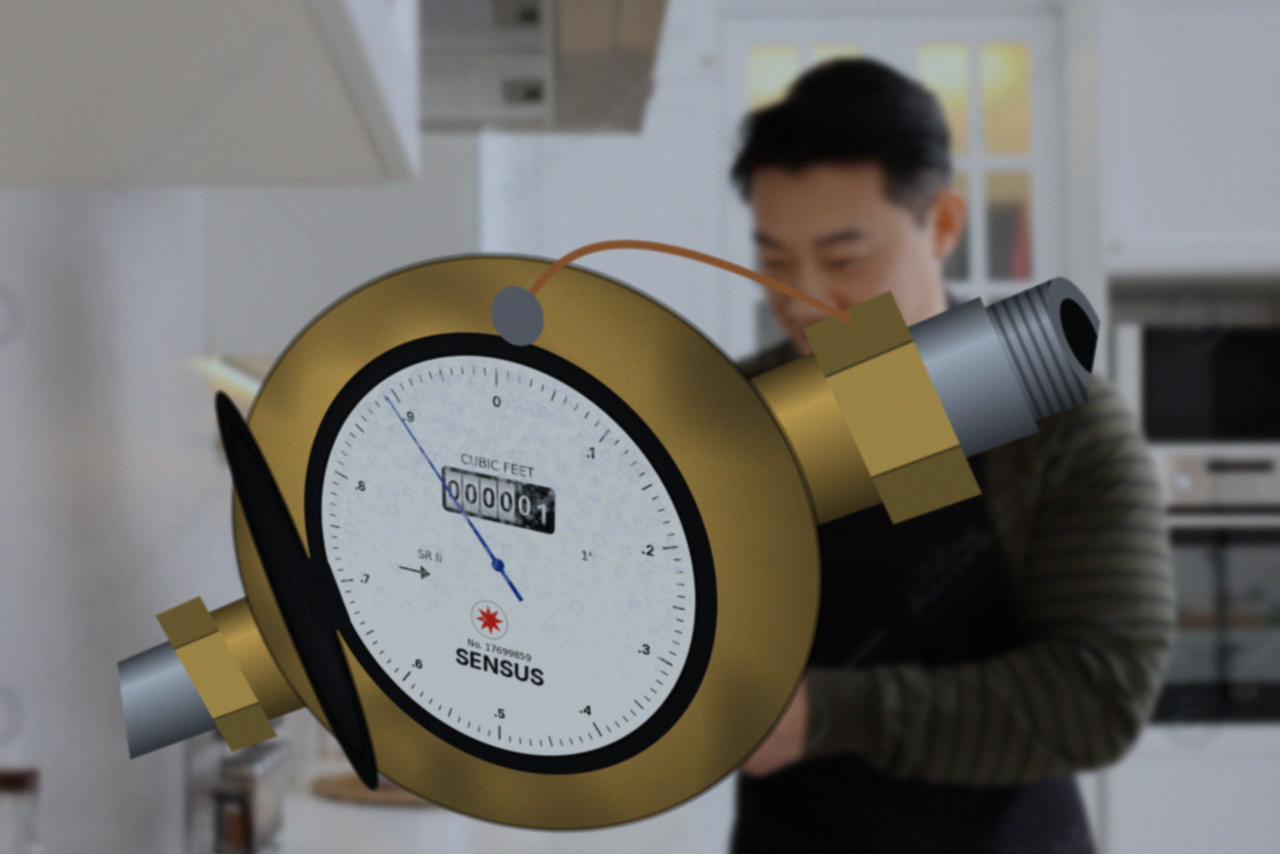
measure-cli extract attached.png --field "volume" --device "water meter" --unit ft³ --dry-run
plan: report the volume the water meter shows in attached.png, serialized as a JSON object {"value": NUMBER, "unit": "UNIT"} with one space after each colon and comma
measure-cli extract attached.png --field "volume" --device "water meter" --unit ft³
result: {"value": 0.89, "unit": "ft³"}
